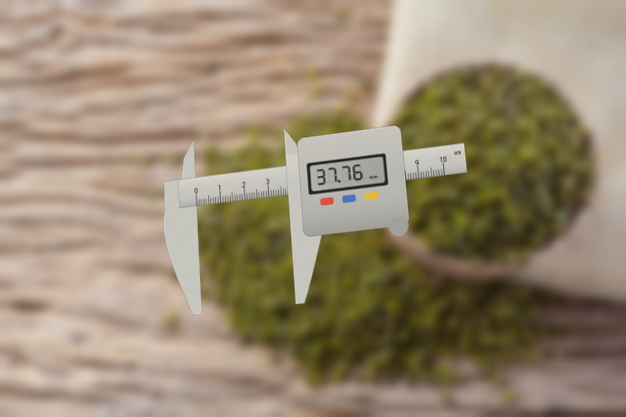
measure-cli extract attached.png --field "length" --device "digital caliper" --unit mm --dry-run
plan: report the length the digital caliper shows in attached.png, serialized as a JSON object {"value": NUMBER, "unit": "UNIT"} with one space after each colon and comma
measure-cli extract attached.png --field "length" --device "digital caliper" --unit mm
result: {"value": 37.76, "unit": "mm"}
